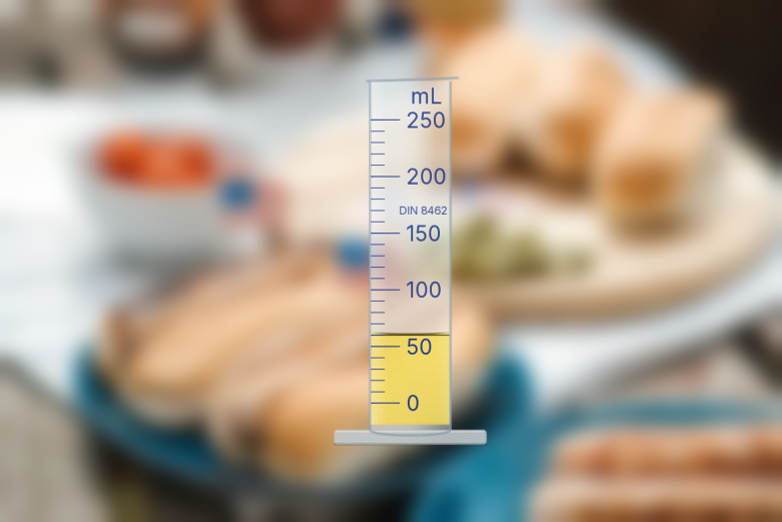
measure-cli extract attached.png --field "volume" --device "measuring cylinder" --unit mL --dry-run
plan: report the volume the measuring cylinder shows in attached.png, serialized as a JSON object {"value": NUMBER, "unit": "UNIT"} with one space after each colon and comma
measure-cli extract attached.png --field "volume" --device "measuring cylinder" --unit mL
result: {"value": 60, "unit": "mL"}
